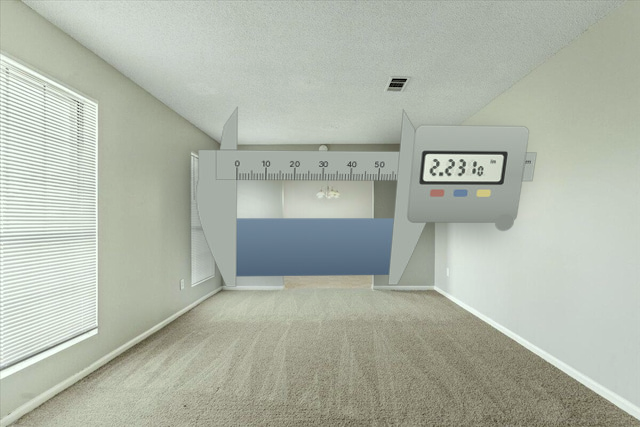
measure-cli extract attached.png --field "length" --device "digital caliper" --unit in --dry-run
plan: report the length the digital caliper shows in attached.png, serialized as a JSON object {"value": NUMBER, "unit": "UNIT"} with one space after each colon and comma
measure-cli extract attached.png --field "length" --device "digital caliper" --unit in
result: {"value": 2.2310, "unit": "in"}
